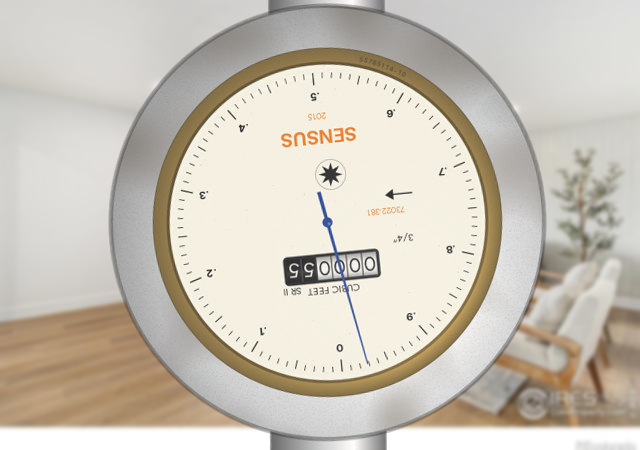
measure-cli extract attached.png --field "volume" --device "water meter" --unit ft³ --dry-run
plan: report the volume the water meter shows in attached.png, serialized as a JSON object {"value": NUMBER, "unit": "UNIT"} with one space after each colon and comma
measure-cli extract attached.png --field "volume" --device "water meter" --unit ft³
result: {"value": 54.97, "unit": "ft³"}
